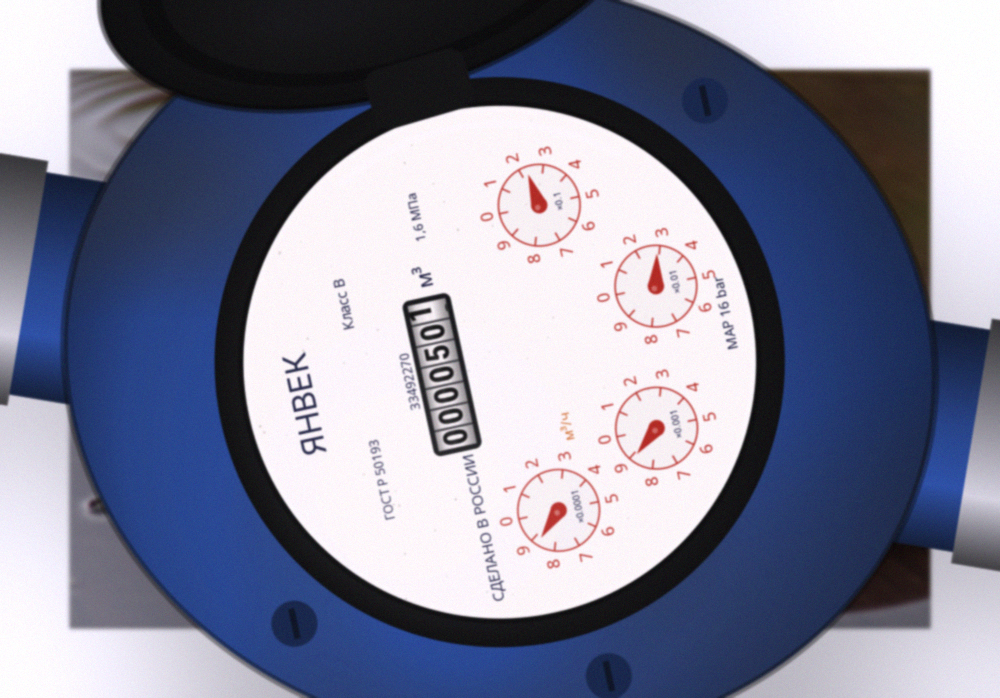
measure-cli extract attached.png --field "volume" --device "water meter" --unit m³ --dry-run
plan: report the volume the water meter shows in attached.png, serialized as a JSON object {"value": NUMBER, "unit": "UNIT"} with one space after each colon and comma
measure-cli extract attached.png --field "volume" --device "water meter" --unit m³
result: {"value": 501.2288, "unit": "m³"}
